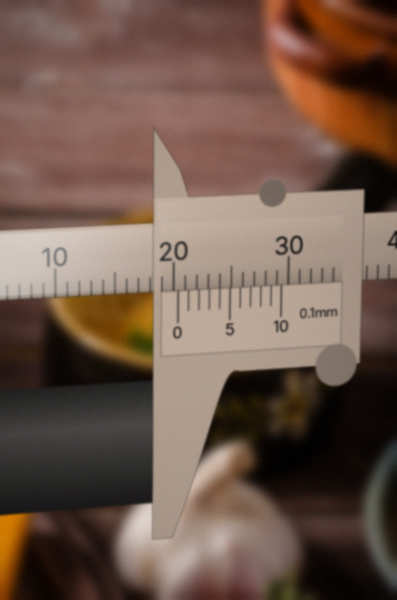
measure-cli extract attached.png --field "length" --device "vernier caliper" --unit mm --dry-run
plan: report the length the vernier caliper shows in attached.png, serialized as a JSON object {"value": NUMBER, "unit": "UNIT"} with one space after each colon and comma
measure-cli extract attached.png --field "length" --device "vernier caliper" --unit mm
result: {"value": 20.4, "unit": "mm"}
